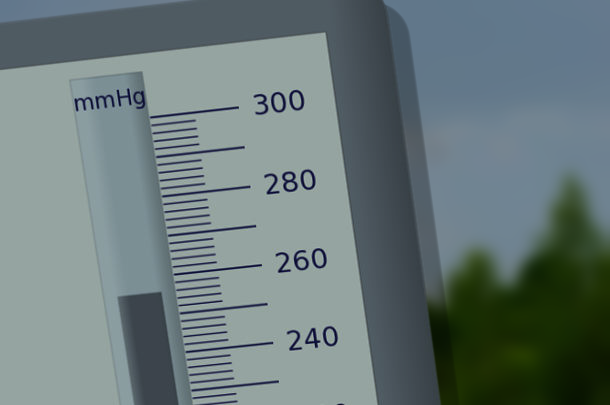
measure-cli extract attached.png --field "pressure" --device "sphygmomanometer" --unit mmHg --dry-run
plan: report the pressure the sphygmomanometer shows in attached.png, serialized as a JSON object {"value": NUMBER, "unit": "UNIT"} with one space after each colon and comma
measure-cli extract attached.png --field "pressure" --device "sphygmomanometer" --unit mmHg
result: {"value": 256, "unit": "mmHg"}
